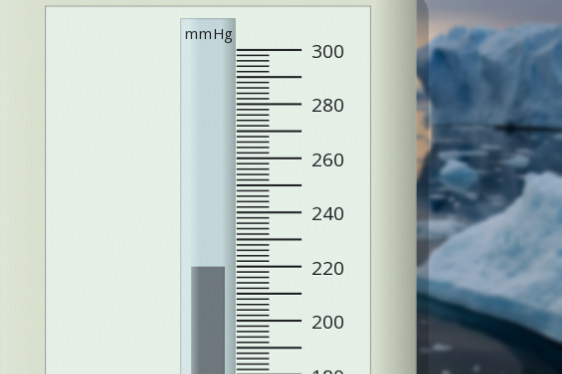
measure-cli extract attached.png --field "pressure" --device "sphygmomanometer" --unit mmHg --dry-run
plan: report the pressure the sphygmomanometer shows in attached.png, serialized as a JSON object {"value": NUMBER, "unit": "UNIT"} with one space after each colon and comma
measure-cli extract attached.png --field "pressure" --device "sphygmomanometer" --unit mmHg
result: {"value": 220, "unit": "mmHg"}
